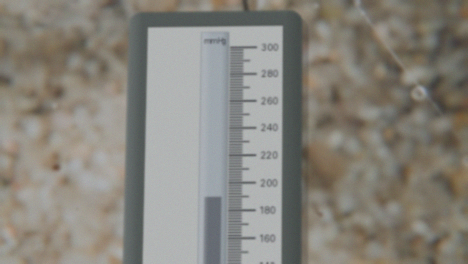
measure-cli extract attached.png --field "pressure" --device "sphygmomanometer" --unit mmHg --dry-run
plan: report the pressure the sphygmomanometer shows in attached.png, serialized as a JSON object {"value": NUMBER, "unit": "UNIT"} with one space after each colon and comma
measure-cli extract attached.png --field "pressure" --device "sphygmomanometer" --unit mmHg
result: {"value": 190, "unit": "mmHg"}
